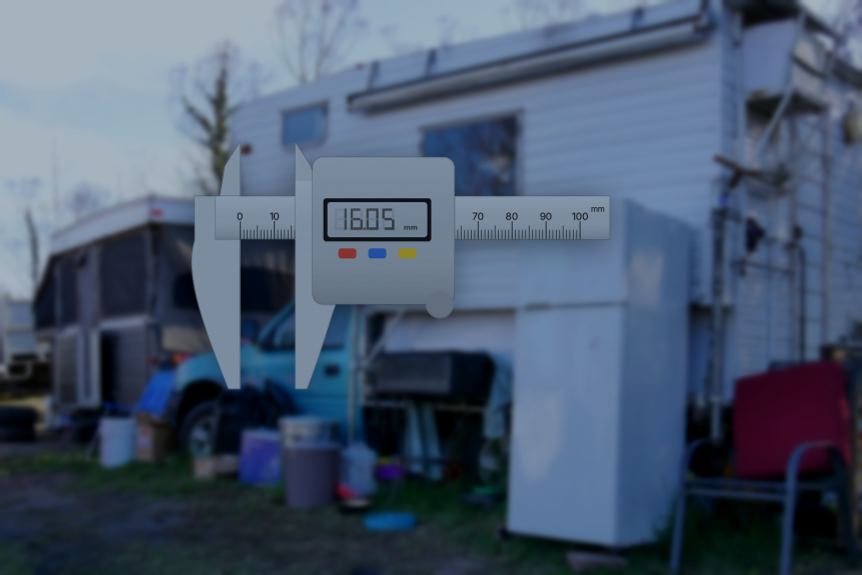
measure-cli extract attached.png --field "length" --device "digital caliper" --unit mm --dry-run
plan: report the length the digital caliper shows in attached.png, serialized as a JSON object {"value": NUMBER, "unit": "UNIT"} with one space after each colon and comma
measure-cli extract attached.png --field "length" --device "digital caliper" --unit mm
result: {"value": 16.05, "unit": "mm"}
